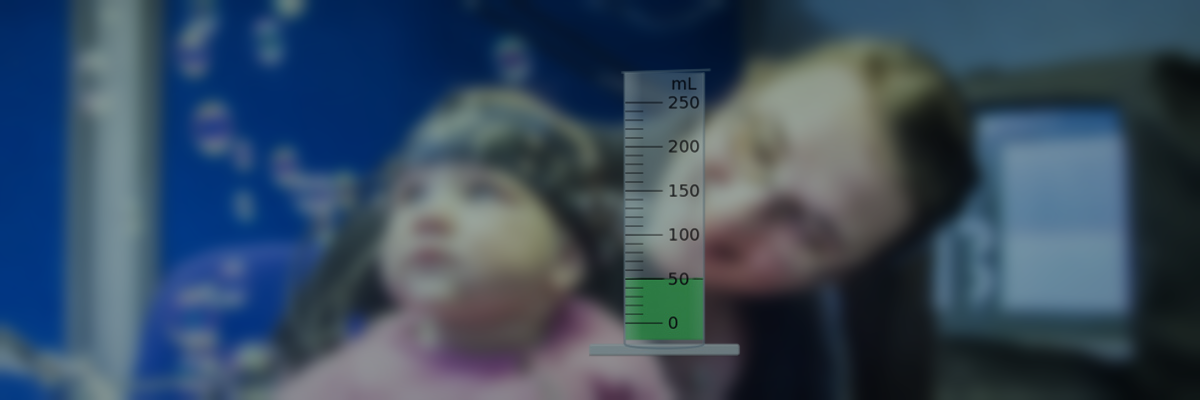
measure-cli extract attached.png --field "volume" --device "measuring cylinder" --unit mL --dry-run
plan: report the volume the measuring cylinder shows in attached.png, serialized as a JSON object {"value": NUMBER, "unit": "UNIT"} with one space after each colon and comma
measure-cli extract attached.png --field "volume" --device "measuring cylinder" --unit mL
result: {"value": 50, "unit": "mL"}
